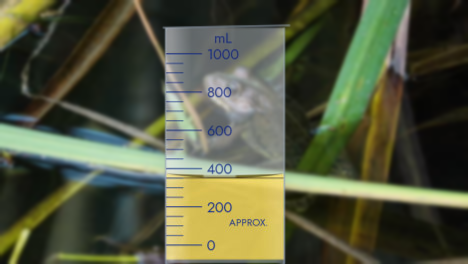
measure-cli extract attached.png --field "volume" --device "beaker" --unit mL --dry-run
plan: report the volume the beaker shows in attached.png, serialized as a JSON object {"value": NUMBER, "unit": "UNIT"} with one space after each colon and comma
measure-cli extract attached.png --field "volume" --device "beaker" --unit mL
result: {"value": 350, "unit": "mL"}
